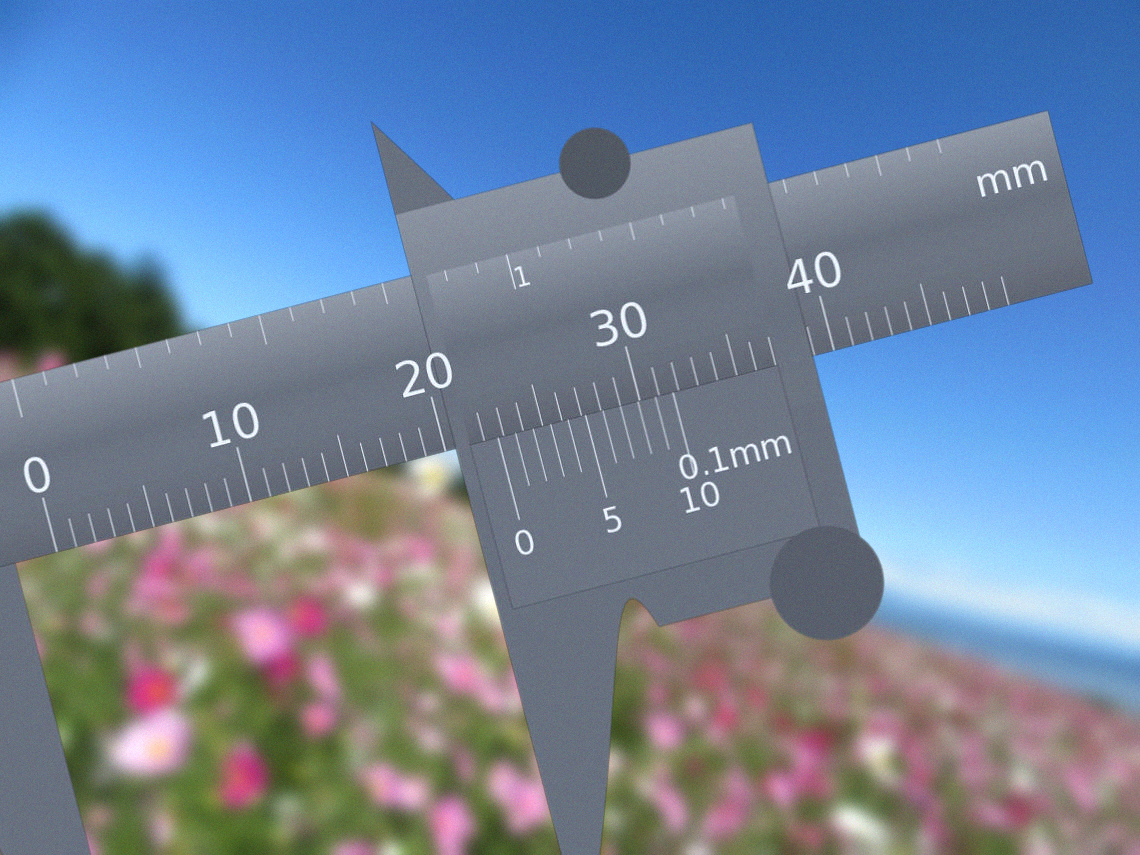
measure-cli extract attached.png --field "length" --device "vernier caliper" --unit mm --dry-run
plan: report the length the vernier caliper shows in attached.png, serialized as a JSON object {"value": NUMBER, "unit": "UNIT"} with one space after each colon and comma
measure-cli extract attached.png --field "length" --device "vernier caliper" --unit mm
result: {"value": 22.7, "unit": "mm"}
